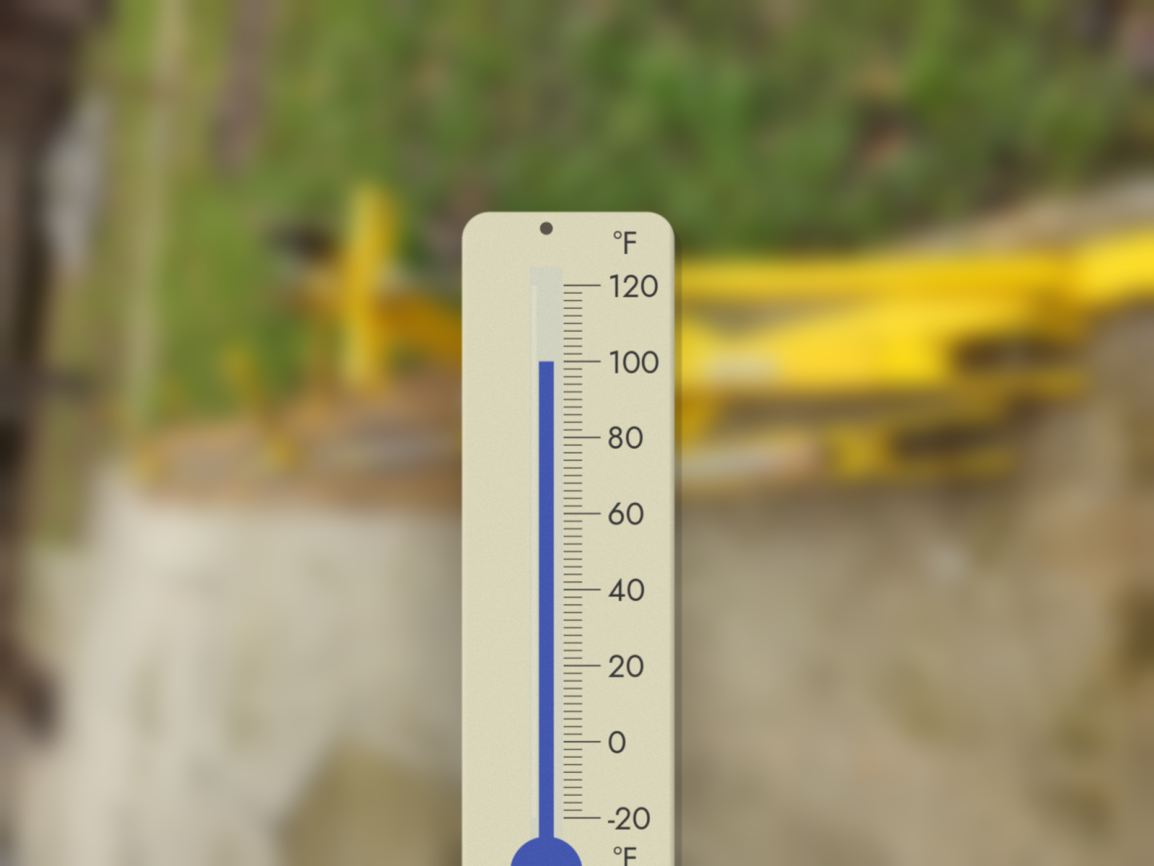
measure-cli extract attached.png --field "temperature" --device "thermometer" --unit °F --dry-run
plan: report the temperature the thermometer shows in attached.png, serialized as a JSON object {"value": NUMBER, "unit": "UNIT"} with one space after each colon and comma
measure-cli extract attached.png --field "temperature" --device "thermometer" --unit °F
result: {"value": 100, "unit": "°F"}
